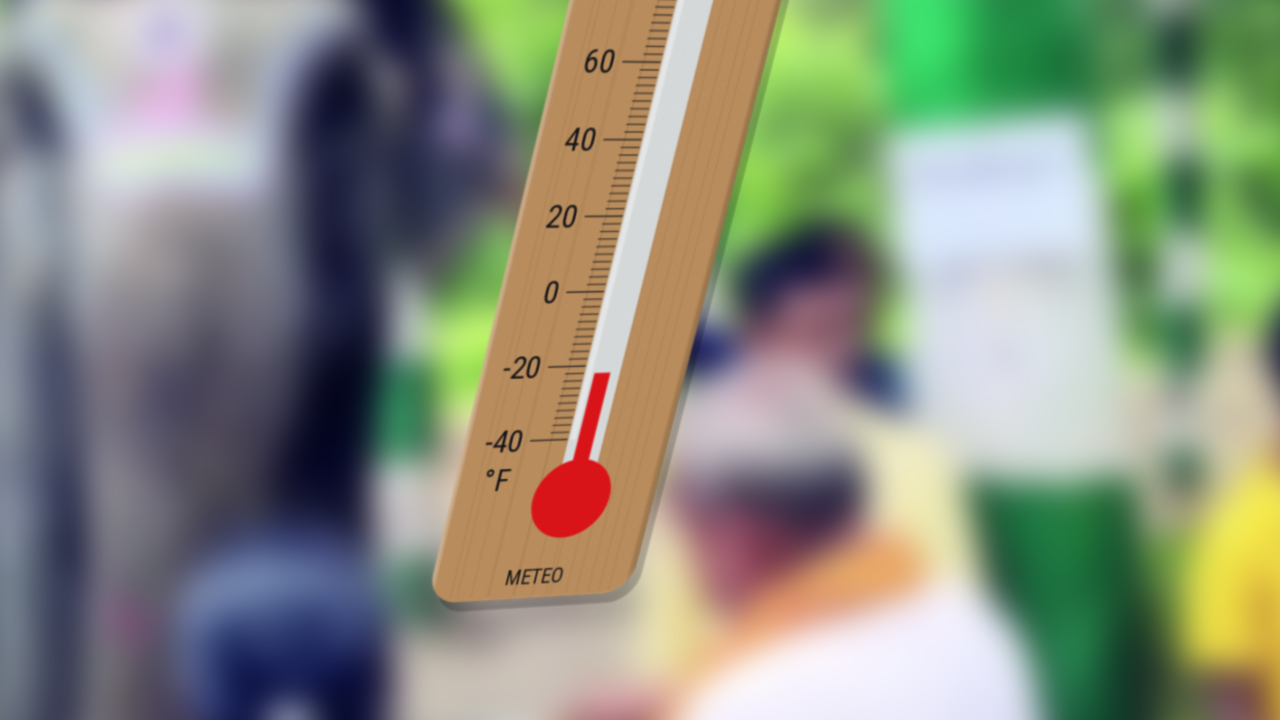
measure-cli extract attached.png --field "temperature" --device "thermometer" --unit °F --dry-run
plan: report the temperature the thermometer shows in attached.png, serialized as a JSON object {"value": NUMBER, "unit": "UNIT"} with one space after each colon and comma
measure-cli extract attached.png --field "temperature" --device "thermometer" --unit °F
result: {"value": -22, "unit": "°F"}
